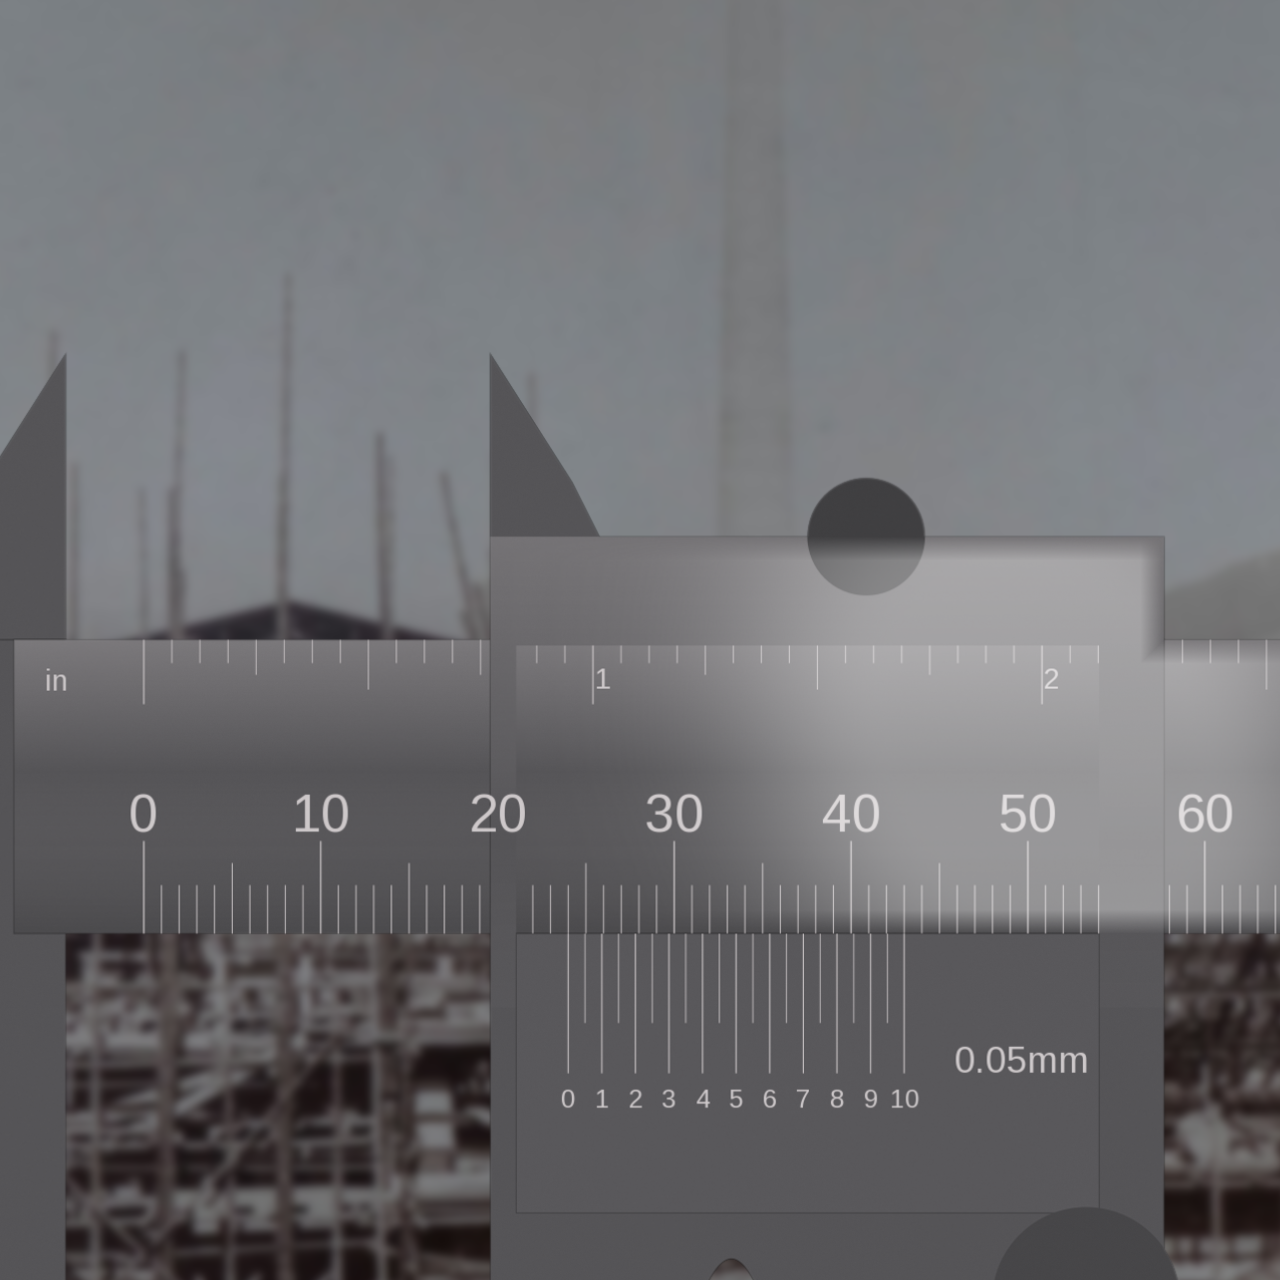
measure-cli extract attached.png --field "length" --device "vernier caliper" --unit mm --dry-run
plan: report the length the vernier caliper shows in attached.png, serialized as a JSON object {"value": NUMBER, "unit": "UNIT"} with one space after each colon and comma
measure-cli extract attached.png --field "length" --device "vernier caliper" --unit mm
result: {"value": 24.0, "unit": "mm"}
